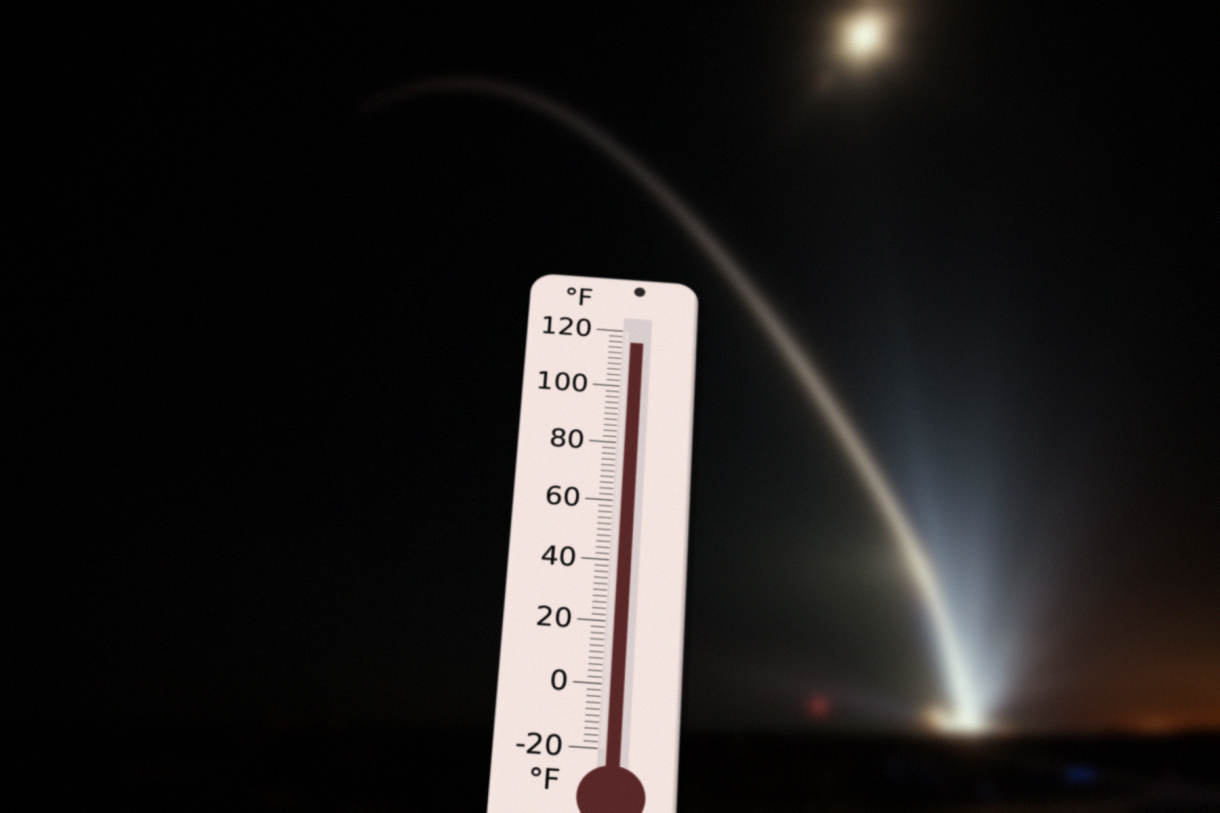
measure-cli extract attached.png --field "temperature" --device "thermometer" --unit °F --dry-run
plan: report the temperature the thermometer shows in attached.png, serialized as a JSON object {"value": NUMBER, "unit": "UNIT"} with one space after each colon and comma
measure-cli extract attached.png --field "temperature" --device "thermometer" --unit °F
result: {"value": 116, "unit": "°F"}
